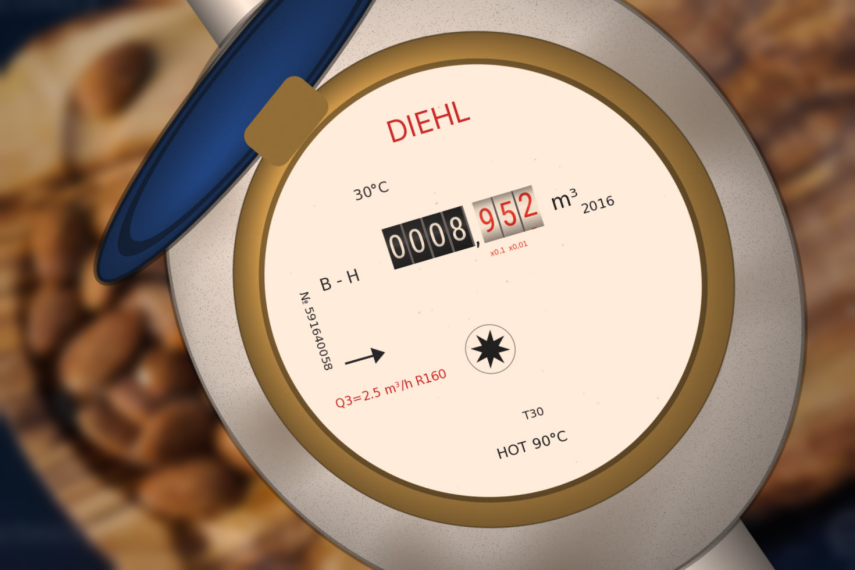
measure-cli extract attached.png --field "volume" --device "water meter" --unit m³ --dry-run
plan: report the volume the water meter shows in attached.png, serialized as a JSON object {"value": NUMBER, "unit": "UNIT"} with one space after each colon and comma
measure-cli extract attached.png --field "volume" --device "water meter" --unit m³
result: {"value": 8.952, "unit": "m³"}
